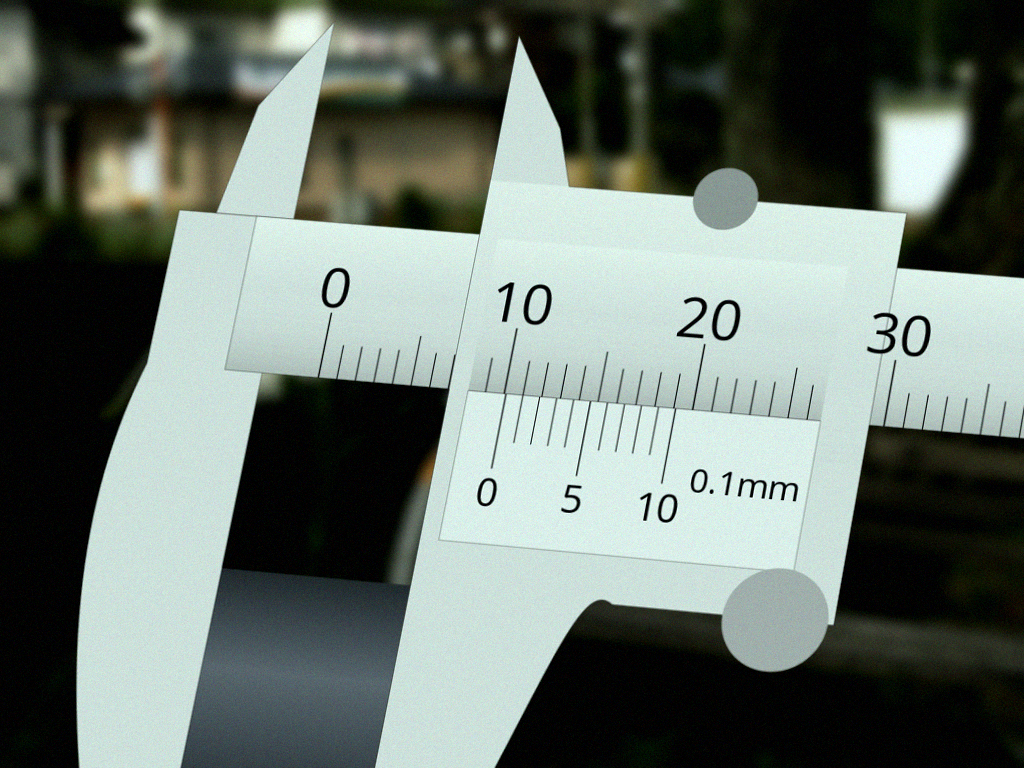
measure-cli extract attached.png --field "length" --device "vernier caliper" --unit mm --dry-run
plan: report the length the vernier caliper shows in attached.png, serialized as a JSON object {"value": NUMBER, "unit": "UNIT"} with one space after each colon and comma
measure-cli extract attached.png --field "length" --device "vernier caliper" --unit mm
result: {"value": 10.1, "unit": "mm"}
